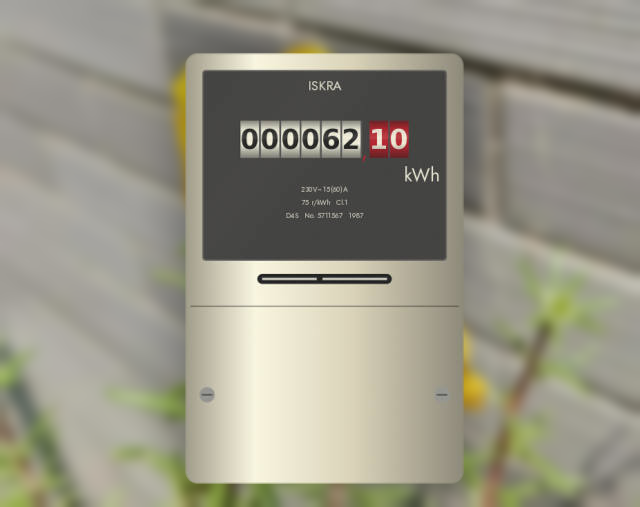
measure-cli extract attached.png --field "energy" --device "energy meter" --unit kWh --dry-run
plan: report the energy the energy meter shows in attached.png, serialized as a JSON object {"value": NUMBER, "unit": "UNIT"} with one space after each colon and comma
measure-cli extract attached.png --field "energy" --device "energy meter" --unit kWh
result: {"value": 62.10, "unit": "kWh"}
